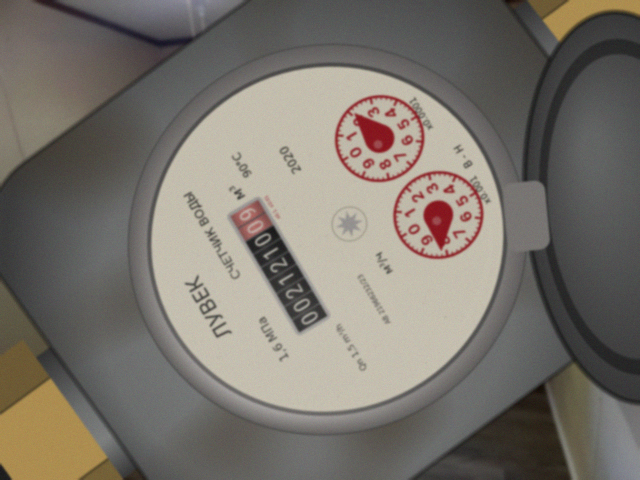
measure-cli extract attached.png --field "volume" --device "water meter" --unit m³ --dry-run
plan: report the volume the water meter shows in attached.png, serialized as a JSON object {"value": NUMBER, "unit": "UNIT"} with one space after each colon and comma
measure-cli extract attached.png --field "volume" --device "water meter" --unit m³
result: {"value": 21210.0982, "unit": "m³"}
